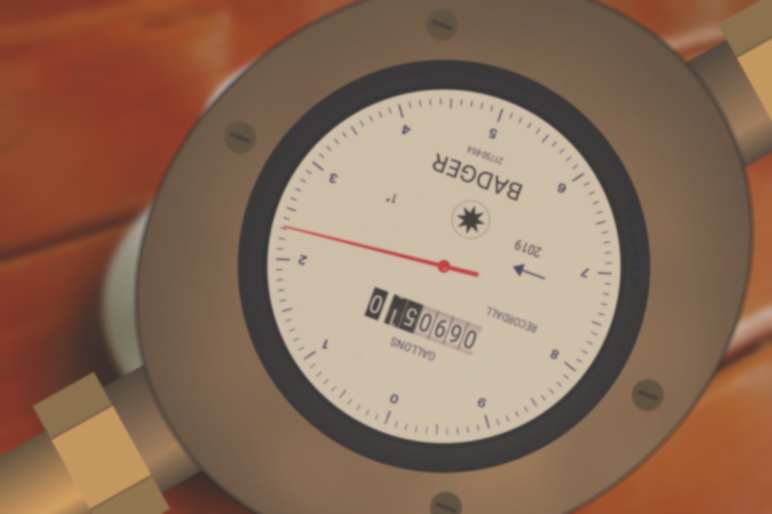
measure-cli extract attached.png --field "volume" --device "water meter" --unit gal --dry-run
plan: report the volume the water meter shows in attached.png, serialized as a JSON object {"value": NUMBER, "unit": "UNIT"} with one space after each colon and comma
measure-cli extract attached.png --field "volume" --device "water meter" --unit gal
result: {"value": 690512.3, "unit": "gal"}
